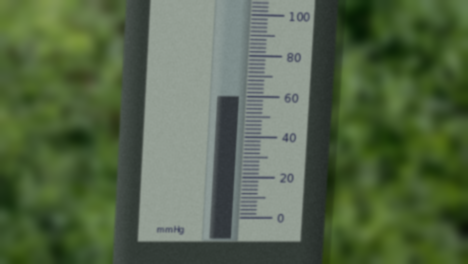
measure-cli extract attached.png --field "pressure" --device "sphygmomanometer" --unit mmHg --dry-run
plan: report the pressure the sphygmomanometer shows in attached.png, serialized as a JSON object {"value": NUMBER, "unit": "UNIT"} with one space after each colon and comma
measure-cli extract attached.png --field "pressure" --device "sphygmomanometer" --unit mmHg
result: {"value": 60, "unit": "mmHg"}
